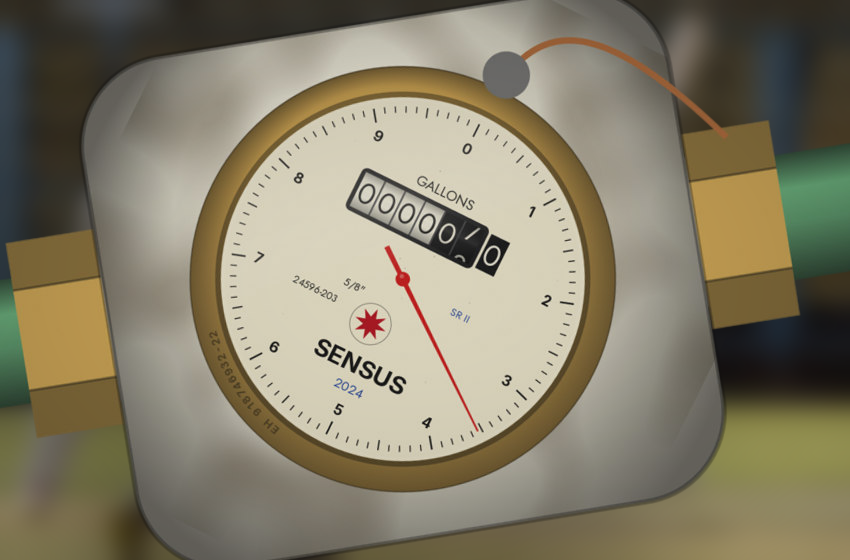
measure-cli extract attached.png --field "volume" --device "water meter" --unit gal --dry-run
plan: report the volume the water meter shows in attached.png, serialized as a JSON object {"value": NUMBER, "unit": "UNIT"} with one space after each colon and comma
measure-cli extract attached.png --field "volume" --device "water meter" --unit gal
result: {"value": 73.5, "unit": "gal"}
